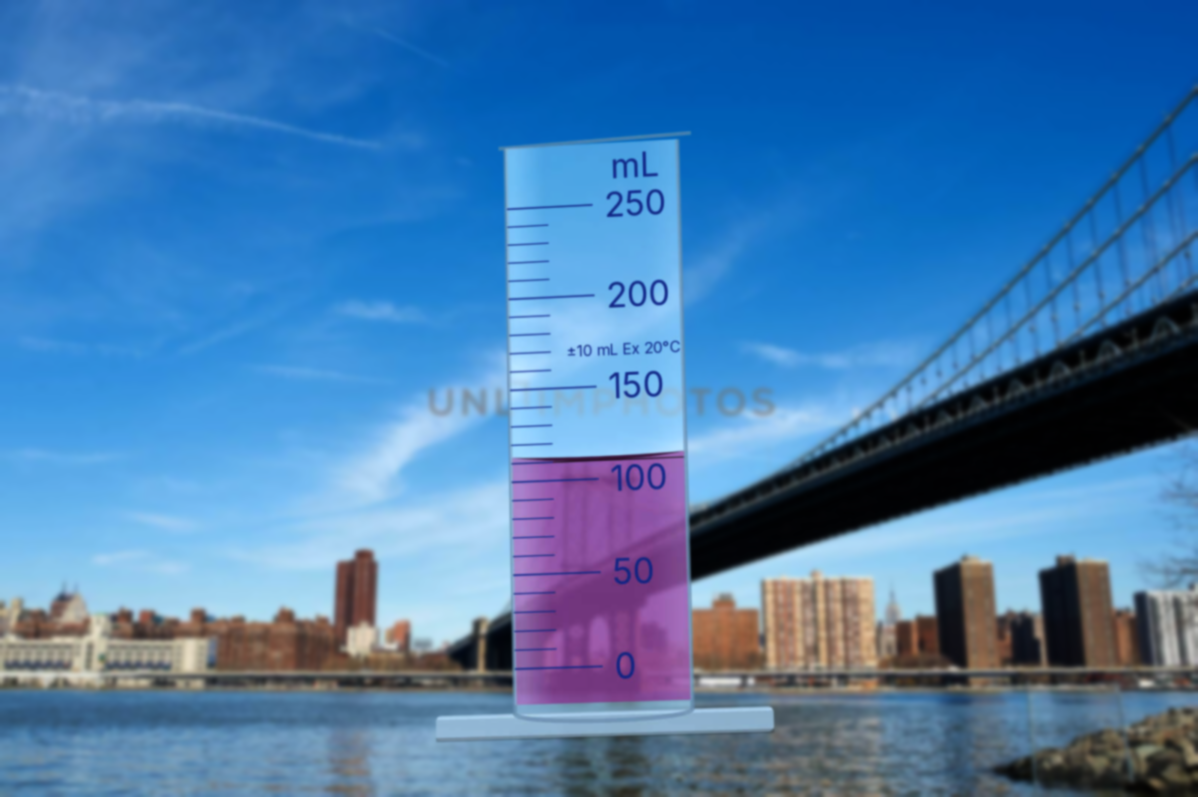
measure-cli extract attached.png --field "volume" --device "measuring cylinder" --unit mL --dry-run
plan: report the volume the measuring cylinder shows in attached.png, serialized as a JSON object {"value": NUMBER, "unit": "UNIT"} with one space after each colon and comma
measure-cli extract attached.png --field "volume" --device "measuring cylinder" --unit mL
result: {"value": 110, "unit": "mL"}
